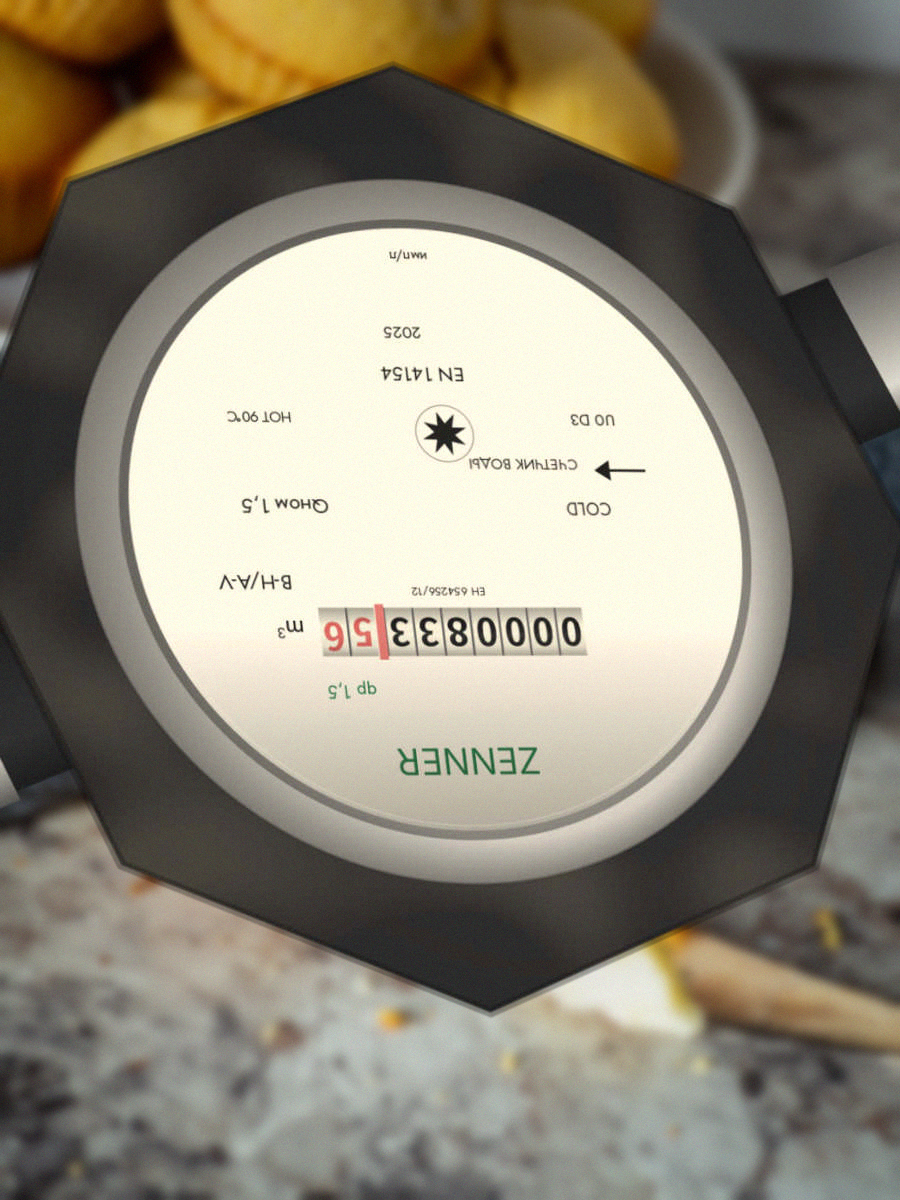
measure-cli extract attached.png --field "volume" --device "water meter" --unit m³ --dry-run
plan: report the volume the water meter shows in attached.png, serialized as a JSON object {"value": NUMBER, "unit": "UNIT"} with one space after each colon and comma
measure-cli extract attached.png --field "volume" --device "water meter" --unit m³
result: {"value": 833.56, "unit": "m³"}
